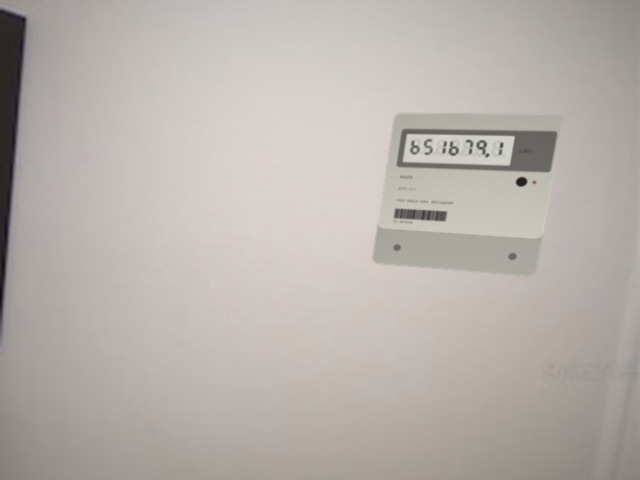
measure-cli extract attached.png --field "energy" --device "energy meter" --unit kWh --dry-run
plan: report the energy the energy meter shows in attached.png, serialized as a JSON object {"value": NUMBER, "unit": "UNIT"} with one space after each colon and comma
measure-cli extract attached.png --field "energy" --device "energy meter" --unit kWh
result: {"value": 651679.1, "unit": "kWh"}
